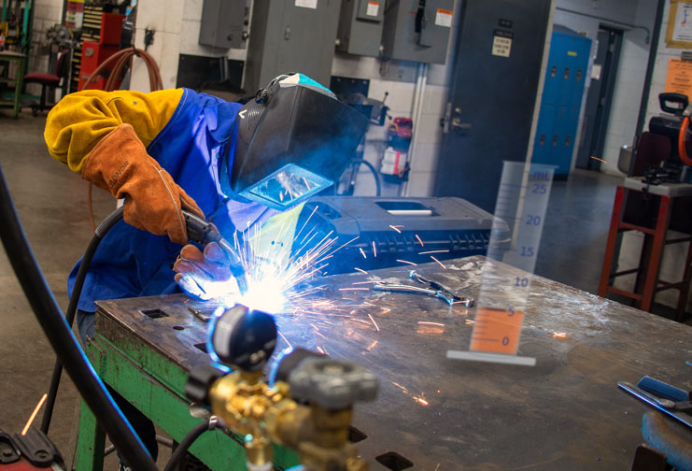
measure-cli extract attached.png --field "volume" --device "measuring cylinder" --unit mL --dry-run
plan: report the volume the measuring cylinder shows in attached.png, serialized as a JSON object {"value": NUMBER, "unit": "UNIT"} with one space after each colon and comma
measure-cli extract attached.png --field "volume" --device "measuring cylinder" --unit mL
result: {"value": 5, "unit": "mL"}
